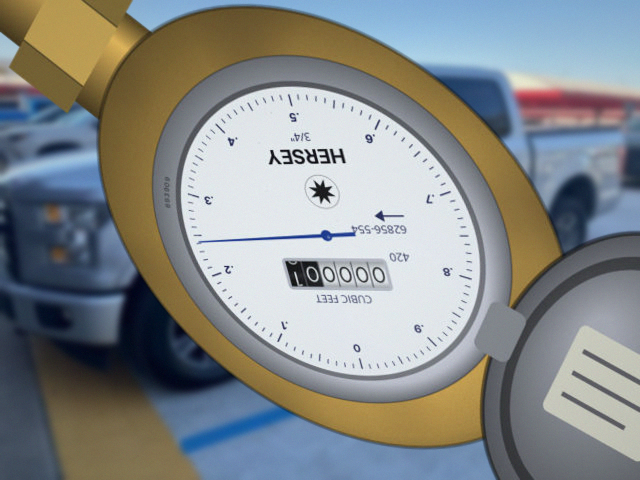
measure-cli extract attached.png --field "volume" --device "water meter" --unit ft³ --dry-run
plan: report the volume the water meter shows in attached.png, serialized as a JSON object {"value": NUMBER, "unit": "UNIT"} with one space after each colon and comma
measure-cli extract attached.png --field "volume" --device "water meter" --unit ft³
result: {"value": 1.24, "unit": "ft³"}
